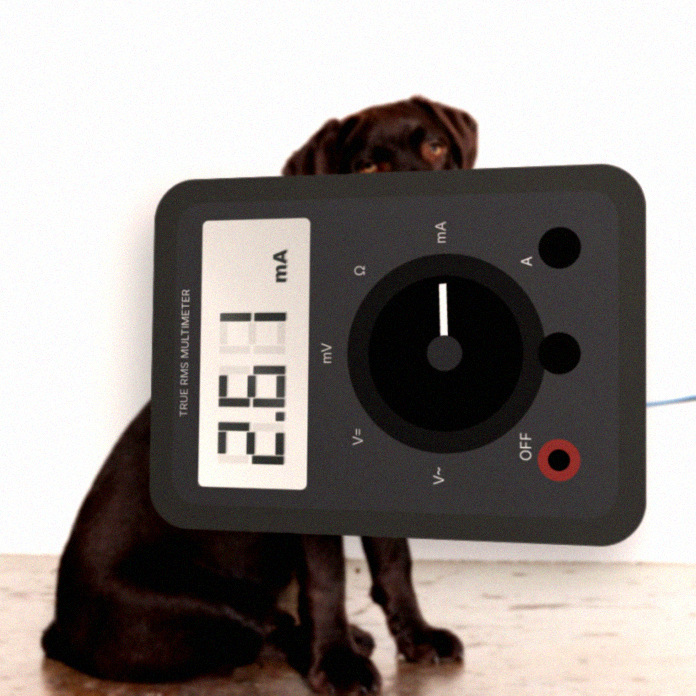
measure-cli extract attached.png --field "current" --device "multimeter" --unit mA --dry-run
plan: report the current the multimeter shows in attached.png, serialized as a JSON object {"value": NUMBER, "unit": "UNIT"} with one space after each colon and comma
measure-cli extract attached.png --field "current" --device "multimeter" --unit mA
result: {"value": 2.61, "unit": "mA"}
